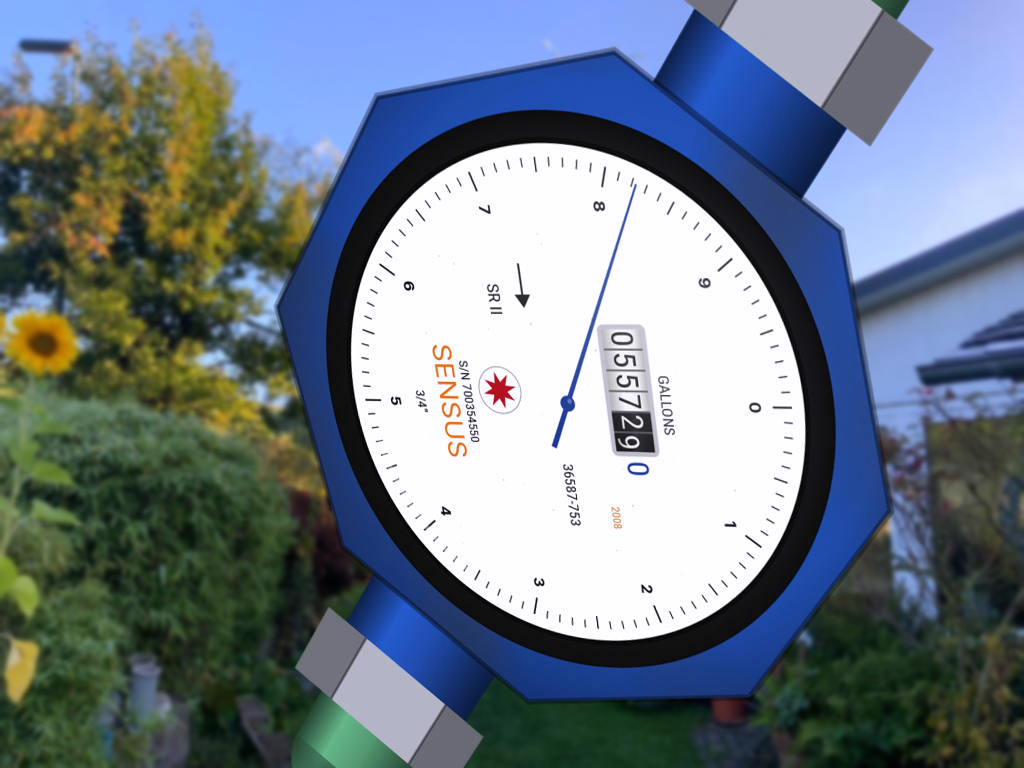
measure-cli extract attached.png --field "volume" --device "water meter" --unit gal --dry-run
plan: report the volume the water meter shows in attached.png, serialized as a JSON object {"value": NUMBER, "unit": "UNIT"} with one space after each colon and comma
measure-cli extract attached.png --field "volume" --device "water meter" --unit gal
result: {"value": 557288.2, "unit": "gal"}
